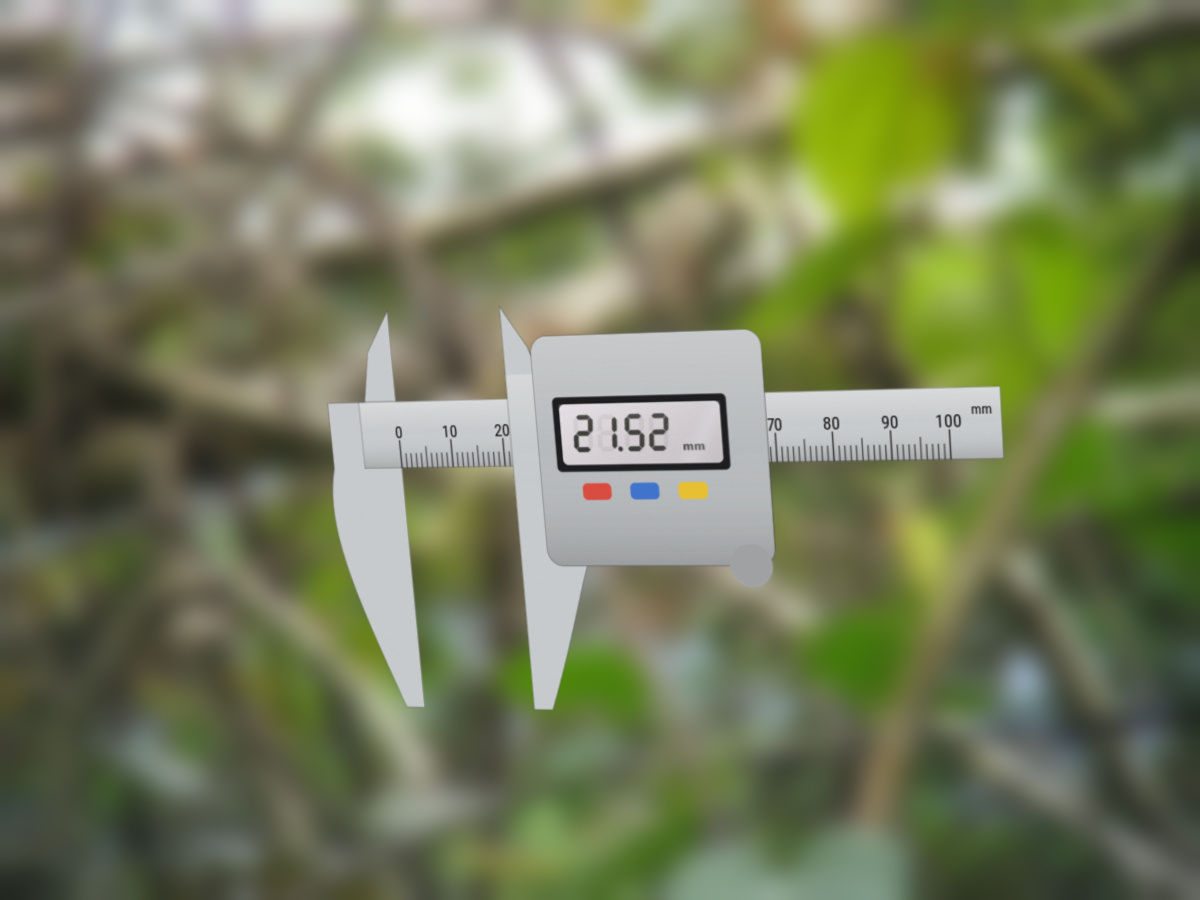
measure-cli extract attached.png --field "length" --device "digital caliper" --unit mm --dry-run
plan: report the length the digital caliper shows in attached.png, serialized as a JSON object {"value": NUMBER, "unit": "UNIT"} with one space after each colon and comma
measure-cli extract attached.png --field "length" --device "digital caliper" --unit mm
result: {"value": 21.52, "unit": "mm"}
